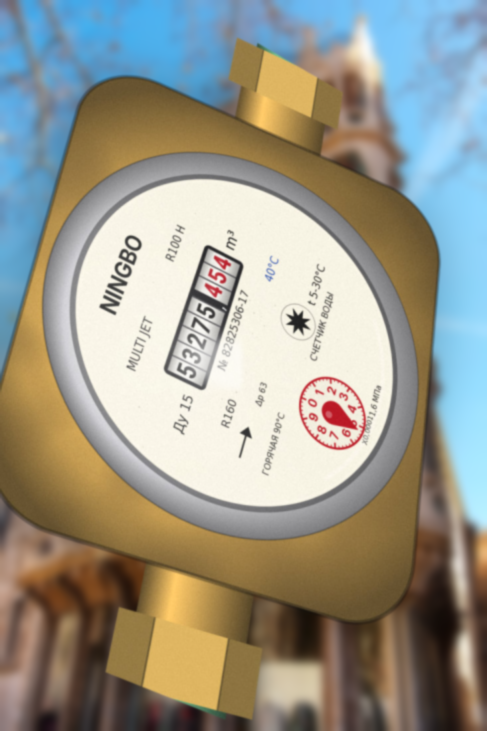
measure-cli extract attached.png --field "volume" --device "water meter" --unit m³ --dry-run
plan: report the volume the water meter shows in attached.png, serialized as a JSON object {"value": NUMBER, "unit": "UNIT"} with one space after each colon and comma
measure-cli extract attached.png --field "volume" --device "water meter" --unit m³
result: {"value": 53275.4545, "unit": "m³"}
